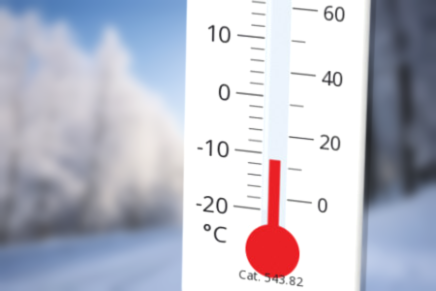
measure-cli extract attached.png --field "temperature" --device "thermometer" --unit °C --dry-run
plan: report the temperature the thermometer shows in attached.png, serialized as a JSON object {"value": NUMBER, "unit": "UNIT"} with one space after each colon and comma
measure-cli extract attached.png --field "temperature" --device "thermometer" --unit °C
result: {"value": -11, "unit": "°C"}
